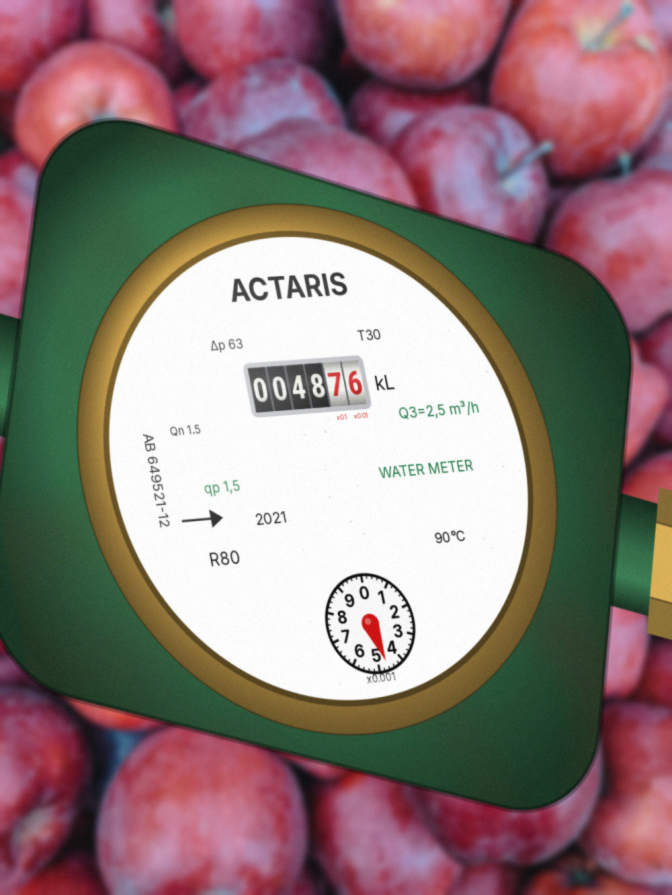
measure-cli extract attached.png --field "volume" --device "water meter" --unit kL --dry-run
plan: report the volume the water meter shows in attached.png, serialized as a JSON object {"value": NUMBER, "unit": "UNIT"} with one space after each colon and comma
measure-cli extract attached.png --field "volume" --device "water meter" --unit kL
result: {"value": 48.764, "unit": "kL"}
